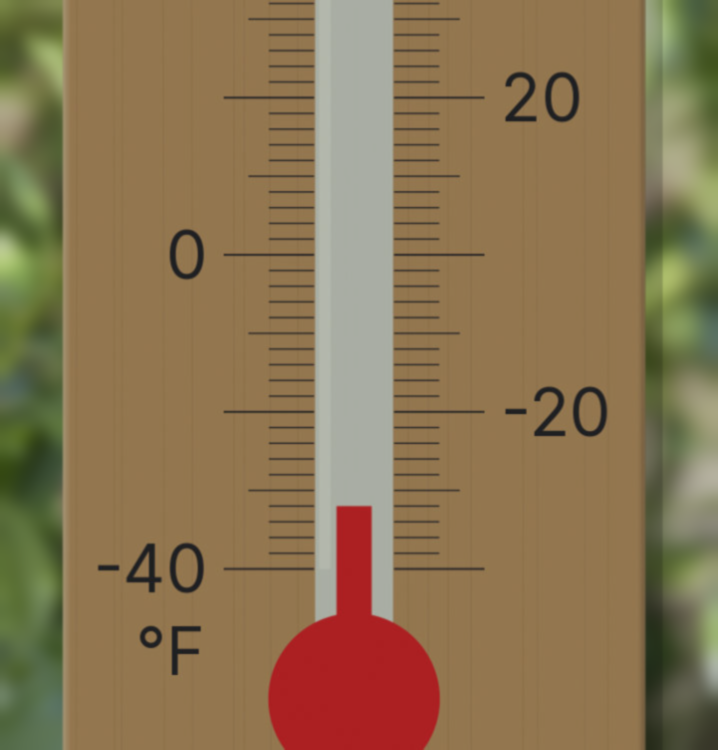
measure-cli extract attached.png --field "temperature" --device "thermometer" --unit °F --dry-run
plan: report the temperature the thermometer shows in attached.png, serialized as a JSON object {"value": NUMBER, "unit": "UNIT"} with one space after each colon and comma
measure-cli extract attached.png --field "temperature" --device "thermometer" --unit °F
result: {"value": -32, "unit": "°F"}
